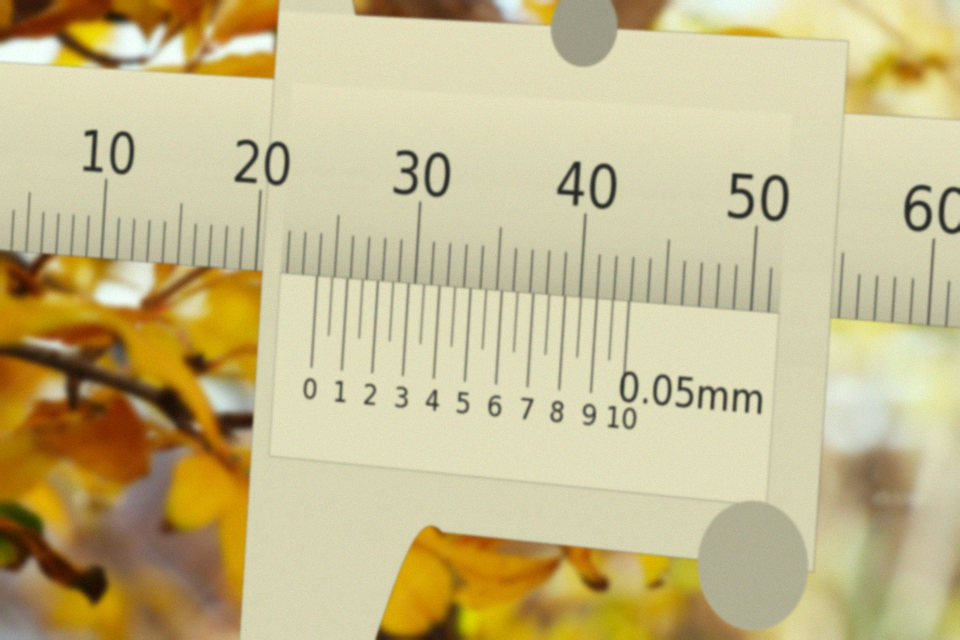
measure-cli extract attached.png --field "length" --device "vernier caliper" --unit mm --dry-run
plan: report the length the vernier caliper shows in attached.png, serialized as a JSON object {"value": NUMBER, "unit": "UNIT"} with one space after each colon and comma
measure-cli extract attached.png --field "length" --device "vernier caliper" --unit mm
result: {"value": 23.9, "unit": "mm"}
